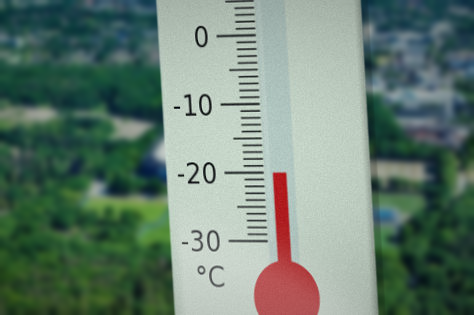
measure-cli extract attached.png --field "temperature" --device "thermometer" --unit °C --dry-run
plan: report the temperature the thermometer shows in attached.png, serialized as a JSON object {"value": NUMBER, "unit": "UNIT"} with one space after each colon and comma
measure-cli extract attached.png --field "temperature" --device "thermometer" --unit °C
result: {"value": -20, "unit": "°C"}
